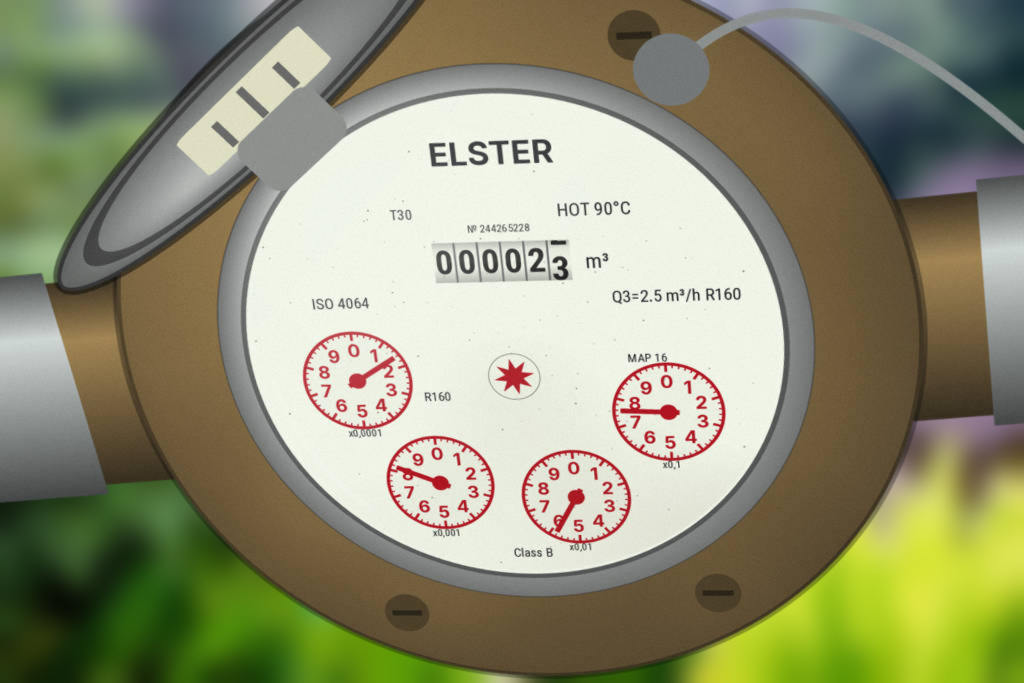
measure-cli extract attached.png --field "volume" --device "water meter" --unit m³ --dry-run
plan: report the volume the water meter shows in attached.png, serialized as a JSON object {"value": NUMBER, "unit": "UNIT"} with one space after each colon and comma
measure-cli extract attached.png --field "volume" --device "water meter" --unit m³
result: {"value": 22.7581, "unit": "m³"}
